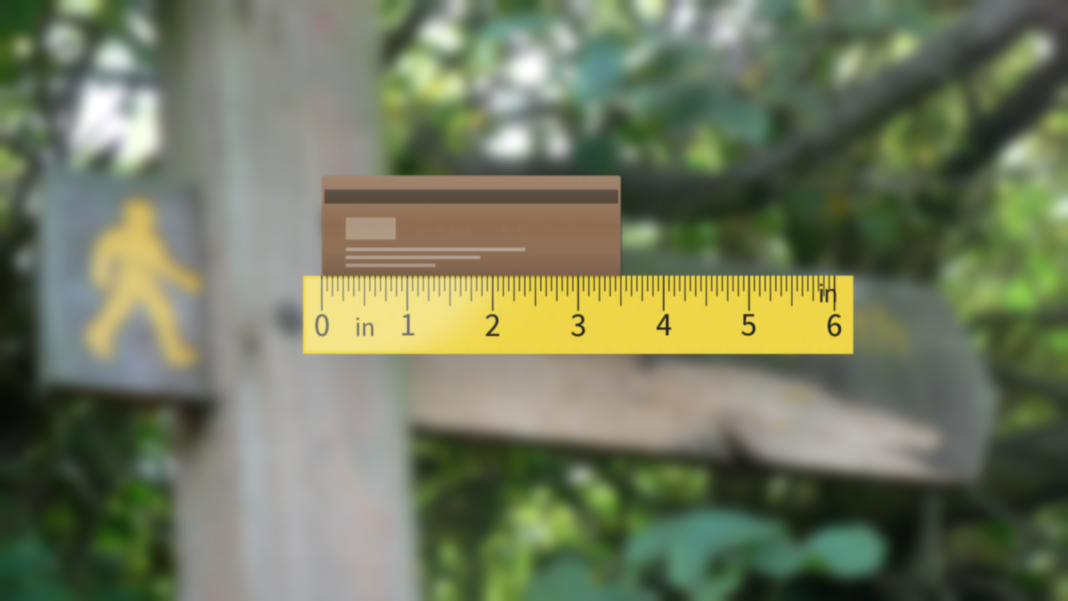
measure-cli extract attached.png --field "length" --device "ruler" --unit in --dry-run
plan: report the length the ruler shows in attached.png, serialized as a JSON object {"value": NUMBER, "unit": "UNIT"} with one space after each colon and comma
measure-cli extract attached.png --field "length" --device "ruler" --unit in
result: {"value": 3.5, "unit": "in"}
